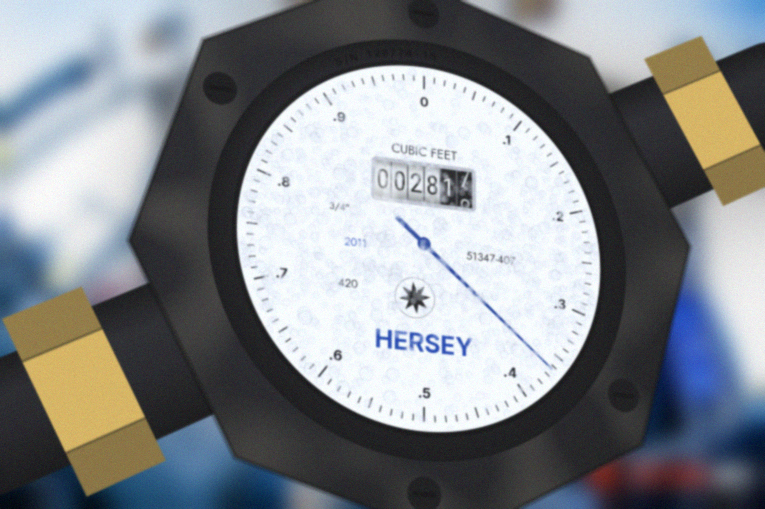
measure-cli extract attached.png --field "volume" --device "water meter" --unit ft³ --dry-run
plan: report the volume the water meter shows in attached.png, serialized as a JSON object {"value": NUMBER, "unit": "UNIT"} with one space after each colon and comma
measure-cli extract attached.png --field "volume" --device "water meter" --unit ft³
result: {"value": 2817.36, "unit": "ft³"}
